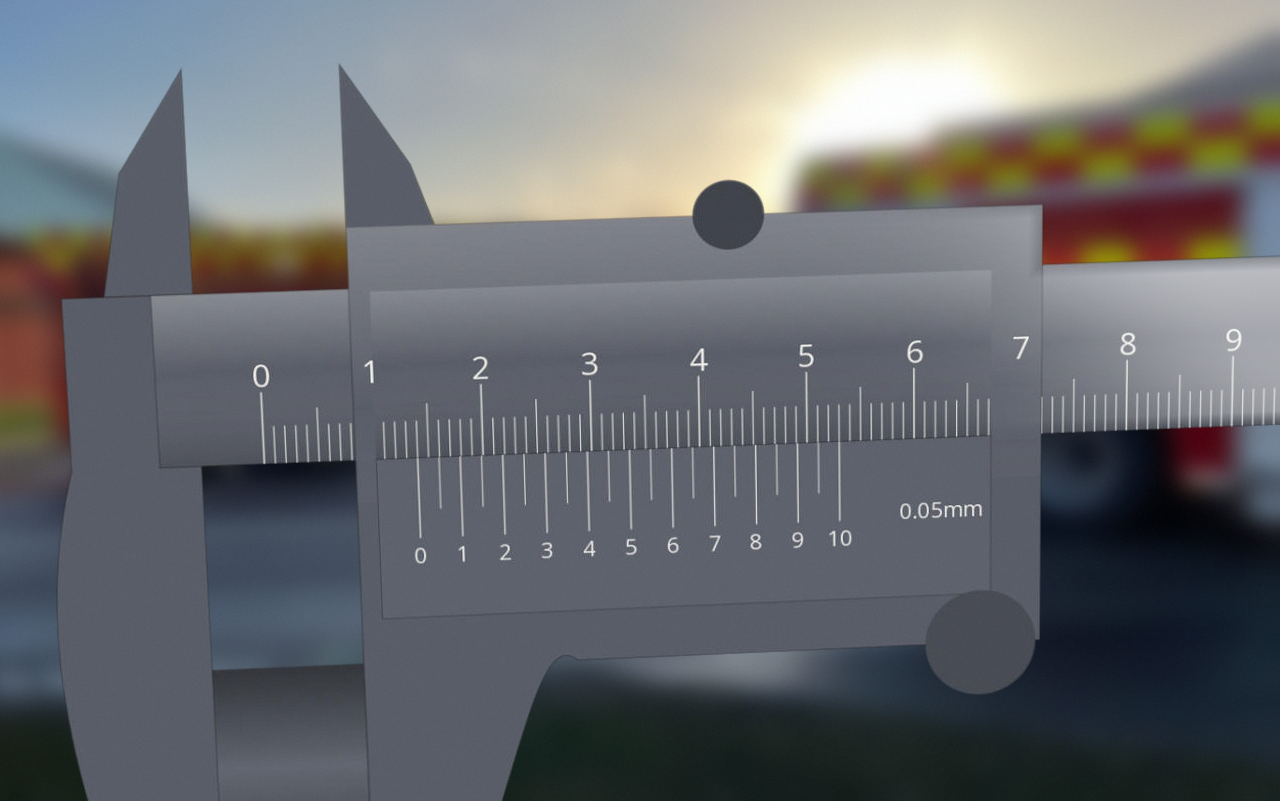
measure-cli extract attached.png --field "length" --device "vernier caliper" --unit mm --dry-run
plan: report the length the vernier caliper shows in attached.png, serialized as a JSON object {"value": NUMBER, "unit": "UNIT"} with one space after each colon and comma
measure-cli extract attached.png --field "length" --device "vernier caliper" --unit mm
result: {"value": 14.0, "unit": "mm"}
